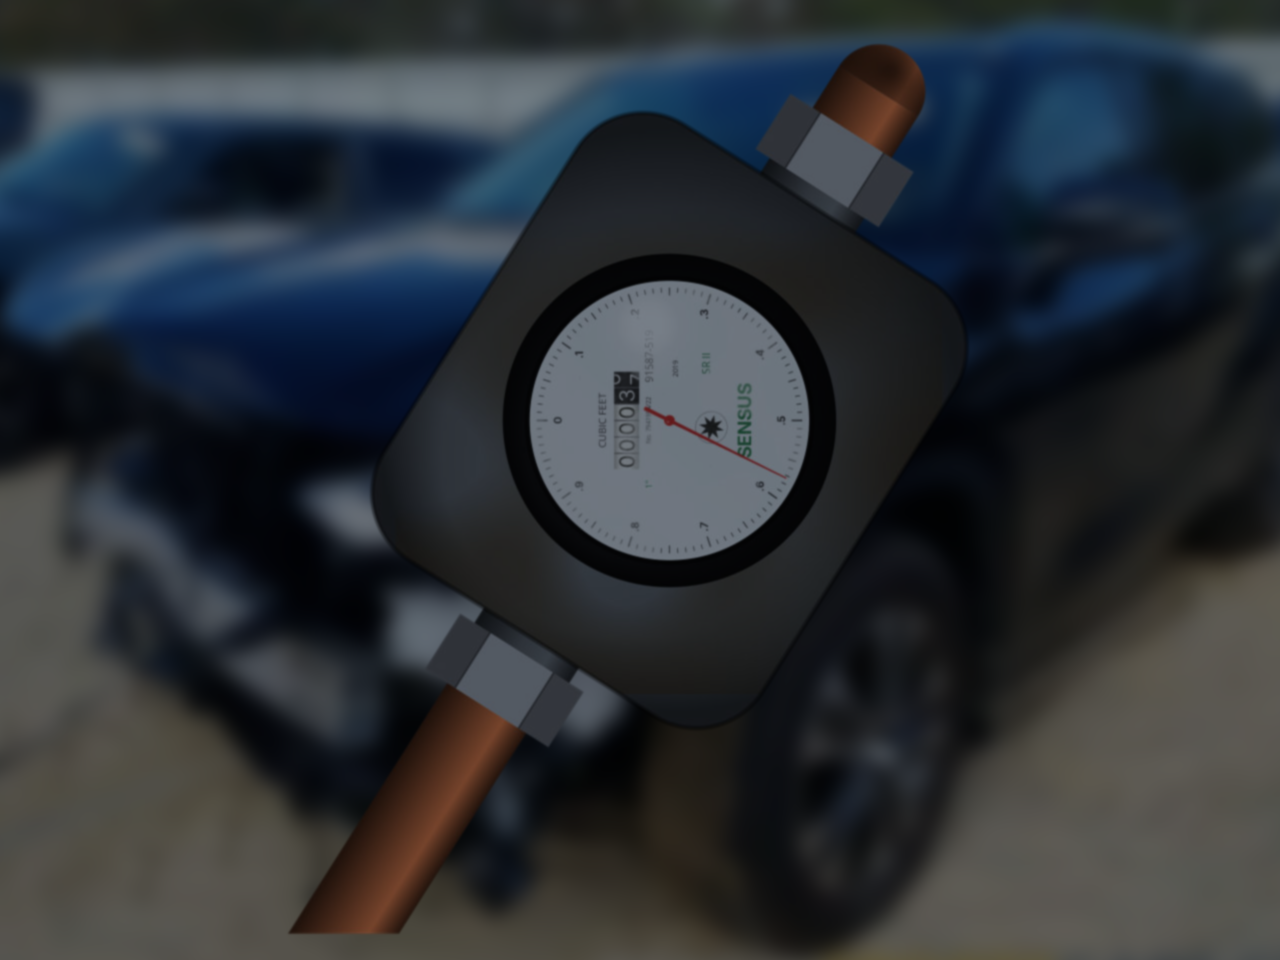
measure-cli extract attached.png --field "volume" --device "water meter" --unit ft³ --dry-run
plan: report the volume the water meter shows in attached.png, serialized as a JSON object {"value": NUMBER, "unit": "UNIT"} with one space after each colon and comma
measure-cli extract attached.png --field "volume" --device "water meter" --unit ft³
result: {"value": 36.57, "unit": "ft³"}
